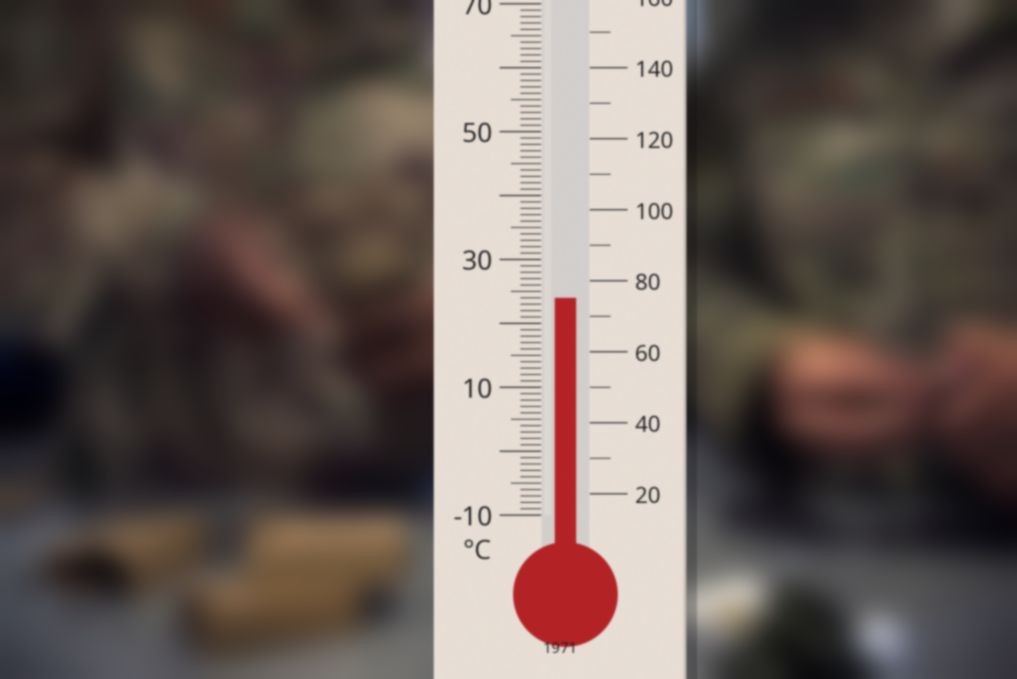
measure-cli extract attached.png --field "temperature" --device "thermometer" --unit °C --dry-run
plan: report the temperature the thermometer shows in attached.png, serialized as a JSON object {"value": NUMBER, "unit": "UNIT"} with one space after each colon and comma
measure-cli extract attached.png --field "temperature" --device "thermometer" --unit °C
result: {"value": 24, "unit": "°C"}
